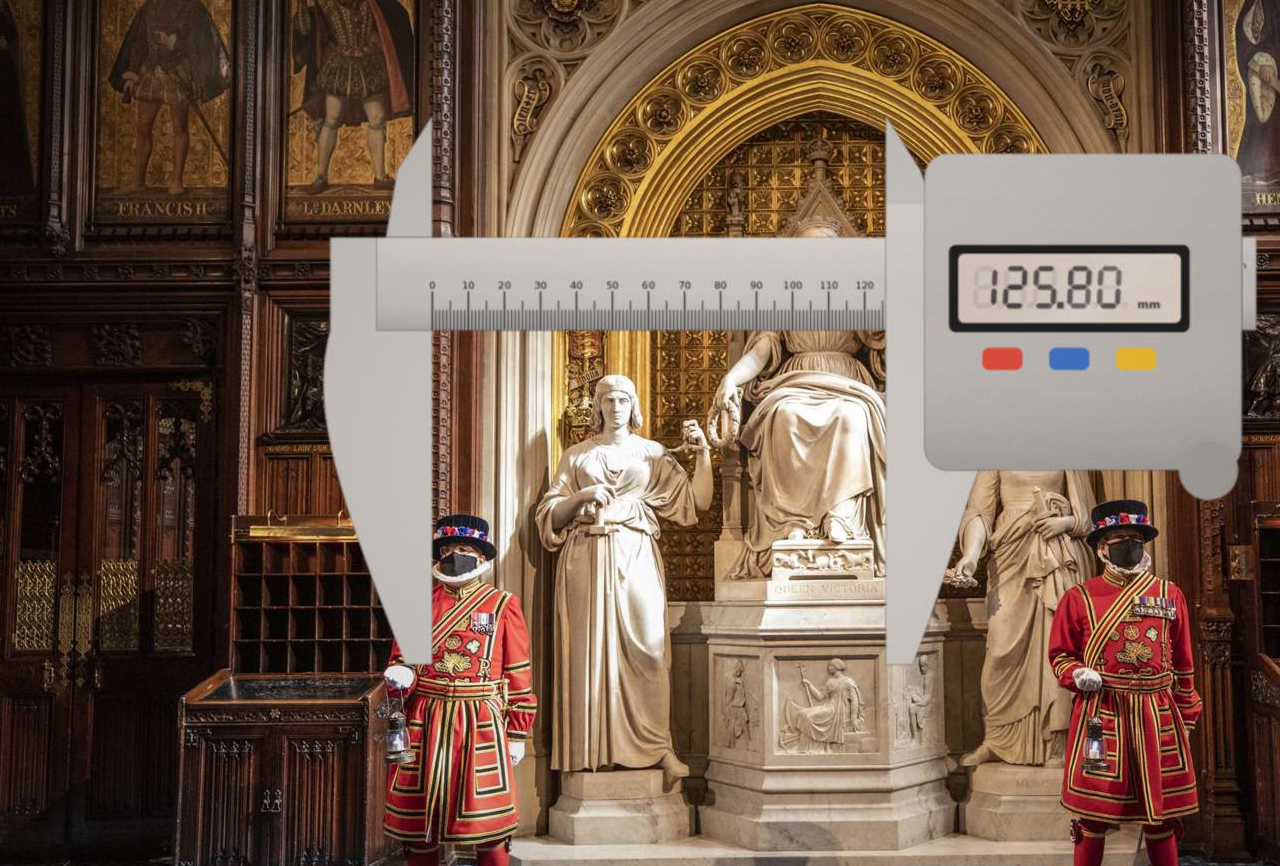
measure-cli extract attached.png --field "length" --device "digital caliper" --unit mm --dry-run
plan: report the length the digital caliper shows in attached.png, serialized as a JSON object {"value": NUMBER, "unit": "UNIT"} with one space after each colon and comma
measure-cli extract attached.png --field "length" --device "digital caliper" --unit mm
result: {"value": 125.80, "unit": "mm"}
